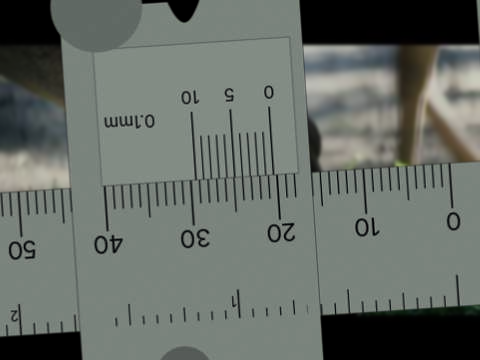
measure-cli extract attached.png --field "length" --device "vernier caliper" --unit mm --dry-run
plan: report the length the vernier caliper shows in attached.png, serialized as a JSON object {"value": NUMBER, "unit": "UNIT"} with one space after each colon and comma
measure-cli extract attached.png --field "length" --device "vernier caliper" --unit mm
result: {"value": 20.4, "unit": "mm"}
